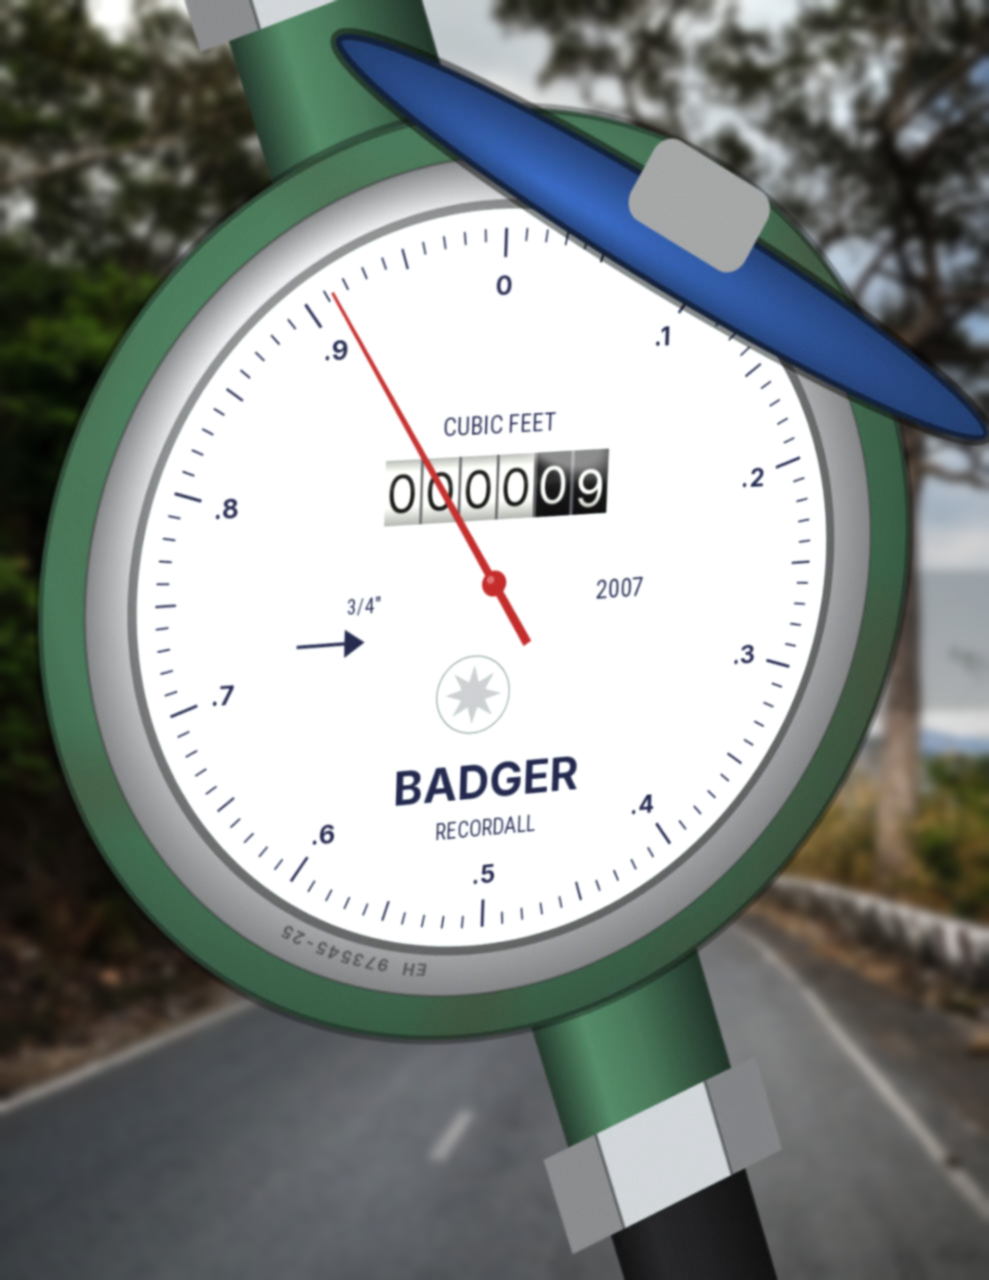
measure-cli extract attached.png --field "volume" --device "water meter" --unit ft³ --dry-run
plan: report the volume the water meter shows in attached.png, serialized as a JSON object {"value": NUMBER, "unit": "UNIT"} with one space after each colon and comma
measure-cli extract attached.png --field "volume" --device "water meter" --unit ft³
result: {"value": 8.91, "unit": "ft³"}
